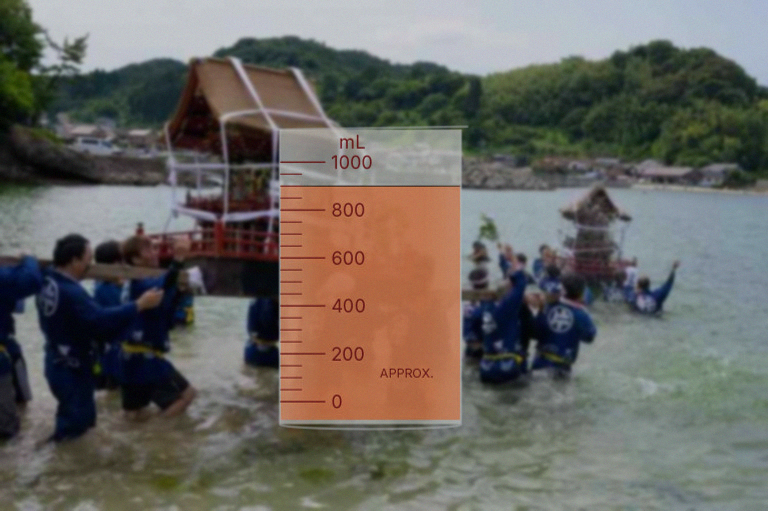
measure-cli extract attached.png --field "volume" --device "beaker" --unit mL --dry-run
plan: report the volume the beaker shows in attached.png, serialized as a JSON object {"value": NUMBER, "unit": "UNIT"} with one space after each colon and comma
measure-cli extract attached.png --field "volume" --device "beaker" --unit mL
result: {"value": 900, "unit": "mL"}
